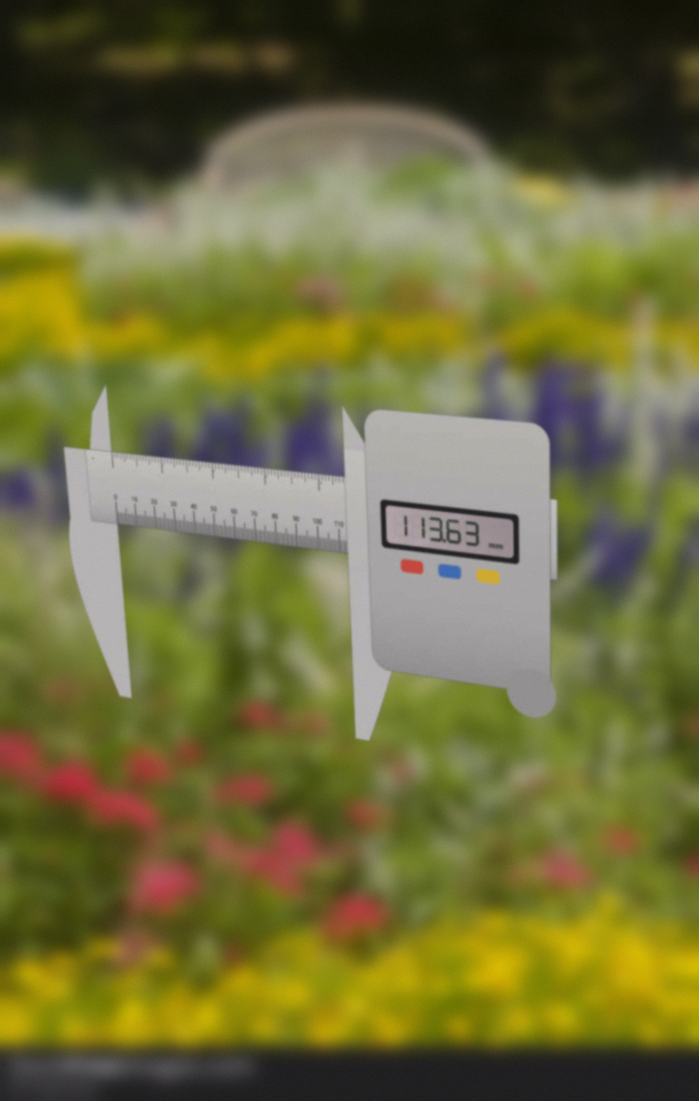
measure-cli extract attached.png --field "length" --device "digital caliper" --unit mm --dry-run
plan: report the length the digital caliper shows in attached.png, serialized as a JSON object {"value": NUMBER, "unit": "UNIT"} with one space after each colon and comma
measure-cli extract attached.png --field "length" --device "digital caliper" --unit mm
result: {"value": 113.63, "unit": "mm"}
